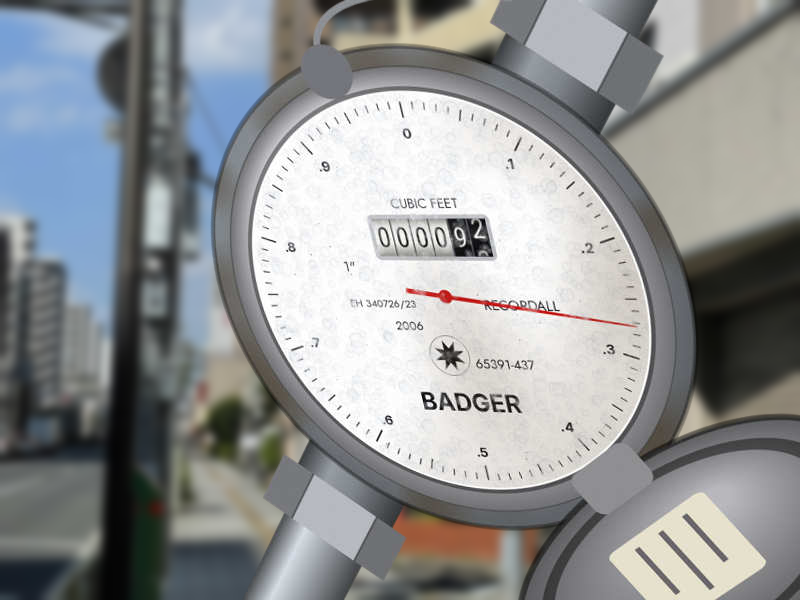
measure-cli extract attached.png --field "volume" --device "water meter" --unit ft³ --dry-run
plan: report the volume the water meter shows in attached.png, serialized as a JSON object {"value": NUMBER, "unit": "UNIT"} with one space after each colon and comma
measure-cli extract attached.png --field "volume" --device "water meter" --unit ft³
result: {"value": 92.27, "unit": "ft³"}
